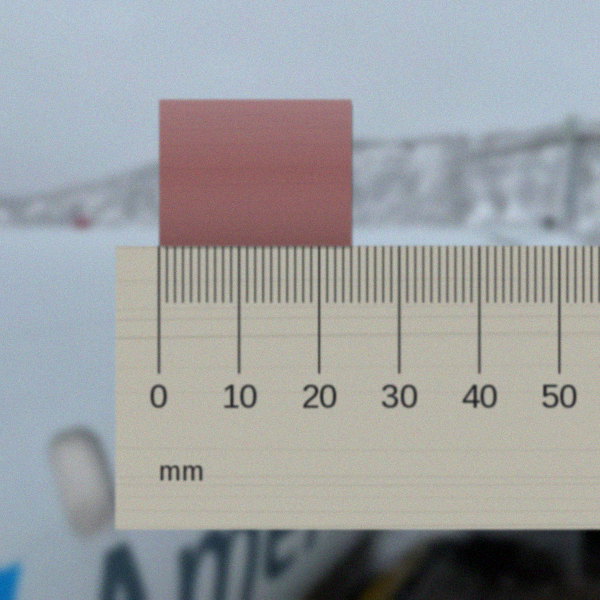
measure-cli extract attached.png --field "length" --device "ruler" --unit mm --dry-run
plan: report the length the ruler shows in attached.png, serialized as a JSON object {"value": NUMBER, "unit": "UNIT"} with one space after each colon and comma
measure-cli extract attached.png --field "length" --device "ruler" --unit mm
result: {"value": 24, "unit": "mm"}
